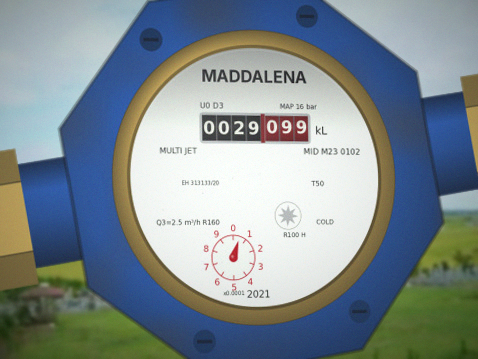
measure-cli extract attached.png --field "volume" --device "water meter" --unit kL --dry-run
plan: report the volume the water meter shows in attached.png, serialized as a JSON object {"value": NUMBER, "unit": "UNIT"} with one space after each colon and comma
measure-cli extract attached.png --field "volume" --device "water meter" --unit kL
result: {"value": 29.0990, "unit": "kL"}
